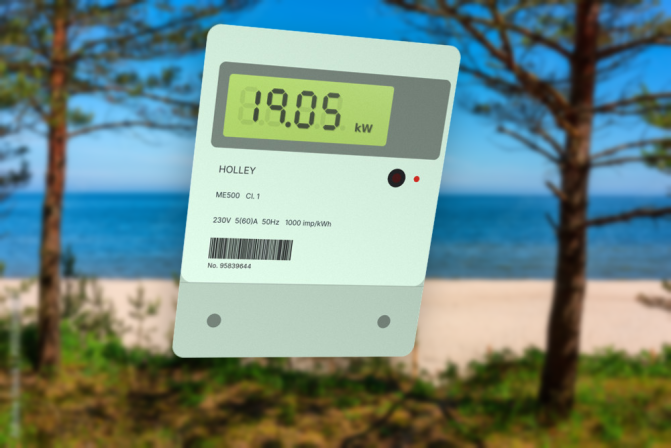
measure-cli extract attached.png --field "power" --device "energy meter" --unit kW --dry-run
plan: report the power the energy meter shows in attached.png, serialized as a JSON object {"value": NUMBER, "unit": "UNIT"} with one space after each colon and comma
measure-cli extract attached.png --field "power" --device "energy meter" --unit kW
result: {"value": 19.05, "unit": "kW"}
